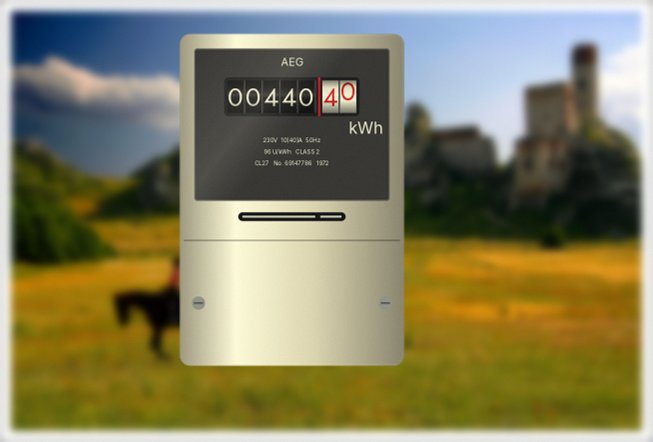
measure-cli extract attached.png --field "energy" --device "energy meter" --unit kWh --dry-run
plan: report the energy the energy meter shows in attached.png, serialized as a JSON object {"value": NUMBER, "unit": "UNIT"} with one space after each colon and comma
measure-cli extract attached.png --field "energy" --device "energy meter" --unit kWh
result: {"value": 440.40, "unit": "kWh"}
